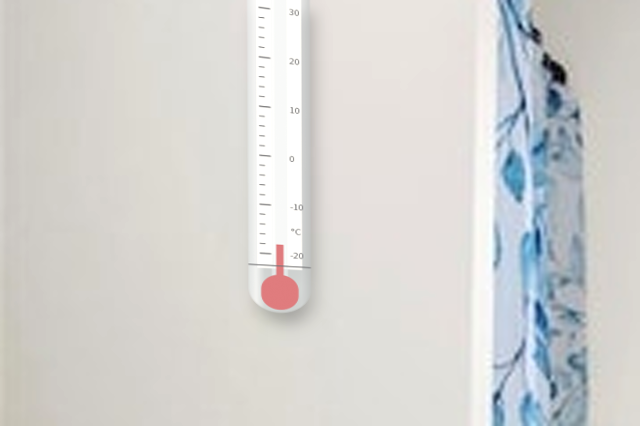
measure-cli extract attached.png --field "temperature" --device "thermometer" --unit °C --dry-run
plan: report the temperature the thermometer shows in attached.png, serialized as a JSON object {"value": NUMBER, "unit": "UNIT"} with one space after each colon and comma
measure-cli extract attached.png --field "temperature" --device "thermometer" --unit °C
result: {"value": -18, "unit": "°C"}
